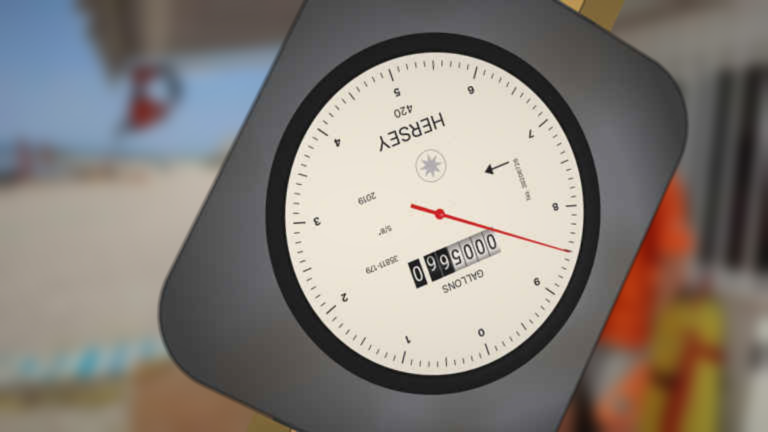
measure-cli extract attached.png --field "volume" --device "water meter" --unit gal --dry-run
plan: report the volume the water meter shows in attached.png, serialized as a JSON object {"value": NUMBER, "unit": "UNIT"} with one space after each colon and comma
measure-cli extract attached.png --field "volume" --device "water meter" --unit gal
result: {"value": 5658.5, "unit": "gal"}
